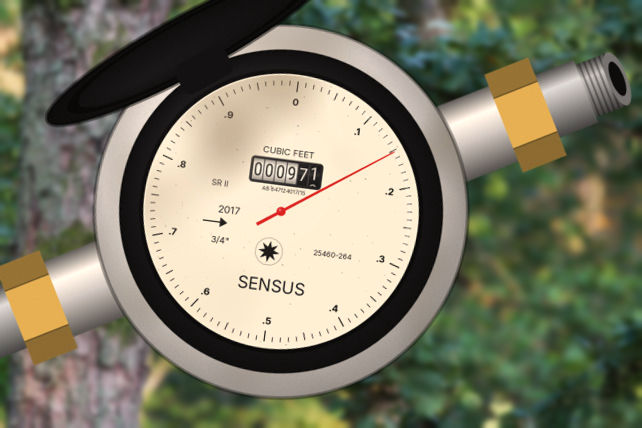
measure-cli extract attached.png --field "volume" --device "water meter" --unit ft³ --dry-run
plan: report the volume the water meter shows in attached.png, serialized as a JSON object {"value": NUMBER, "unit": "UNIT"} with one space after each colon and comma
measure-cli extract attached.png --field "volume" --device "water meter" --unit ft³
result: {"value": 971.15, "unit": "ft³"}
